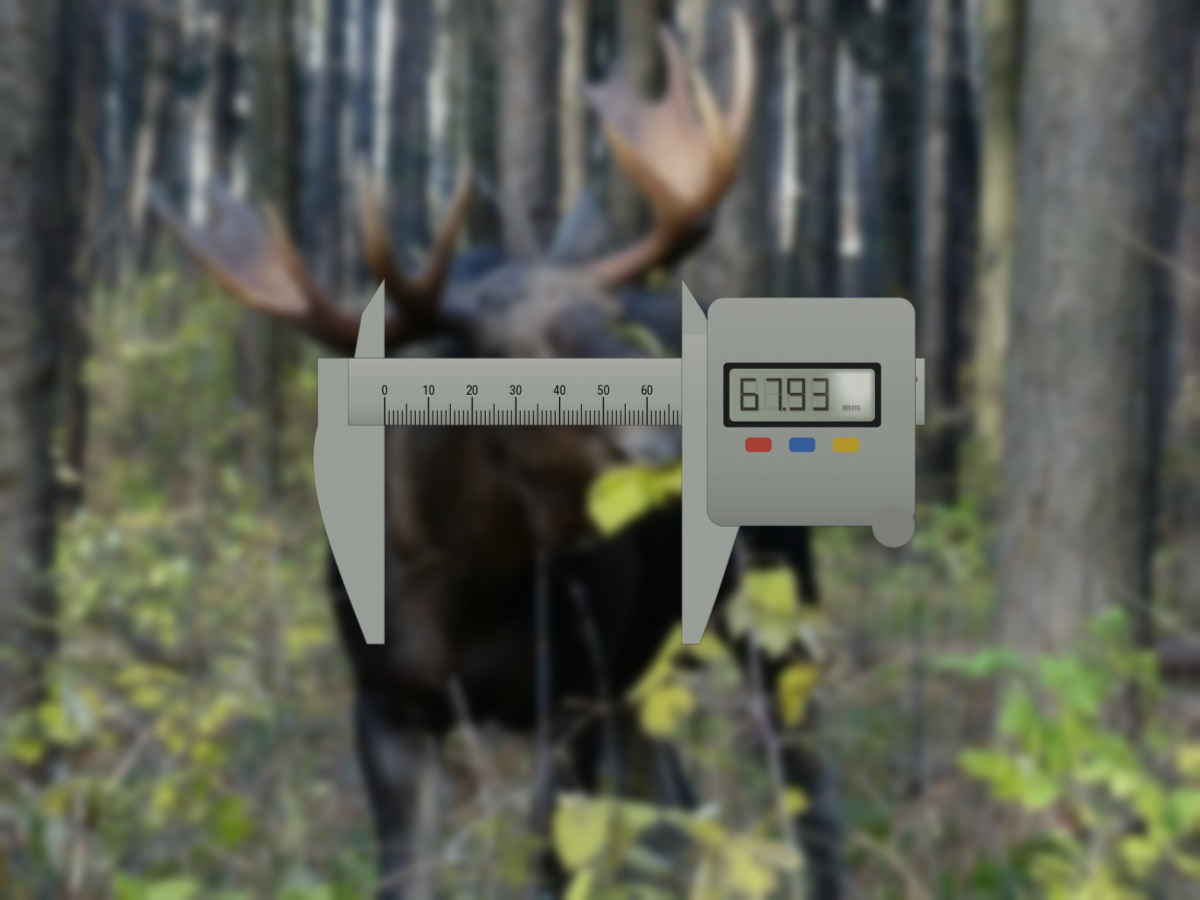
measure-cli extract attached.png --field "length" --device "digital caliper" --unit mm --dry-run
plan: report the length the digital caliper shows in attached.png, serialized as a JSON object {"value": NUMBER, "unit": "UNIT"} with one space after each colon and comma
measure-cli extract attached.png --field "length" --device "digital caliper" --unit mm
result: {"value": 67.93, "unit": "mm"}
